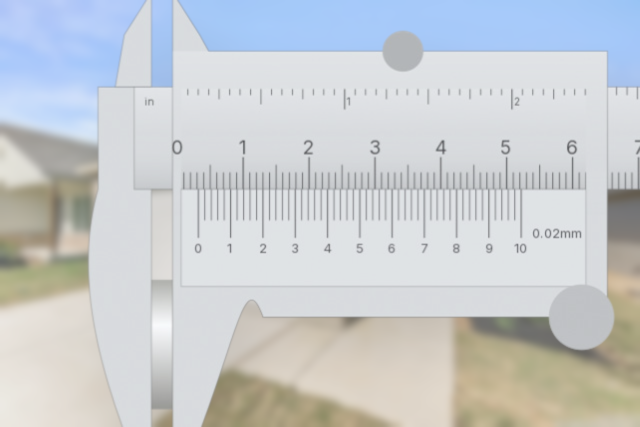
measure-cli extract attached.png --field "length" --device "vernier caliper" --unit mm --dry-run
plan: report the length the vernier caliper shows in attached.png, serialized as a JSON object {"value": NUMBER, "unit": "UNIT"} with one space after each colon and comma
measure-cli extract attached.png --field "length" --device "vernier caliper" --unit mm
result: {"value": 3.2, "unit": "mm"}
